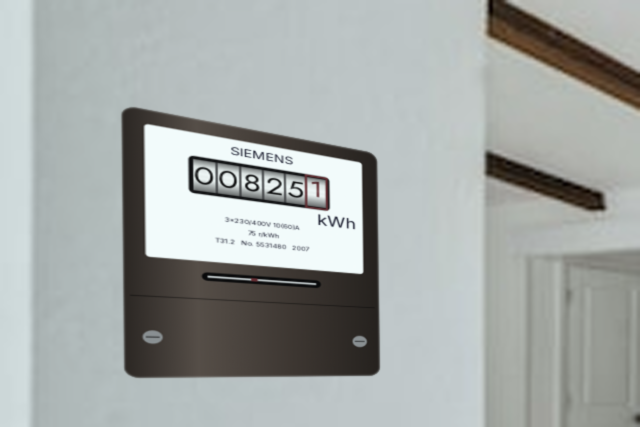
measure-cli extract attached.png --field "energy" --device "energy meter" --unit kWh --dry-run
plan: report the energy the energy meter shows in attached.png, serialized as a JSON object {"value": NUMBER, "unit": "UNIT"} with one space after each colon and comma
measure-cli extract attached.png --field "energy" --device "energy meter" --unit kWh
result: {"value": 825.1, "unit": "kWh"}
